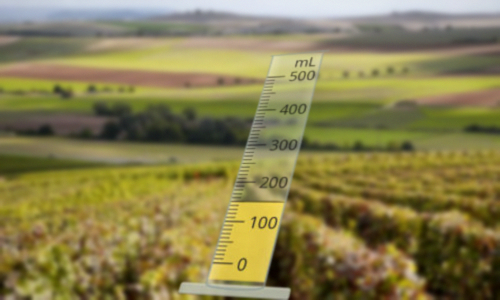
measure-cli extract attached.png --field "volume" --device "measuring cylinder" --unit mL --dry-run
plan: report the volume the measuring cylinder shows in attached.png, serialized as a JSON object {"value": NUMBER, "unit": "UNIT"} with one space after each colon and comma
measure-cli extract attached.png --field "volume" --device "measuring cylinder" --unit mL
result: {"value": 150, "unit": "mL"}
